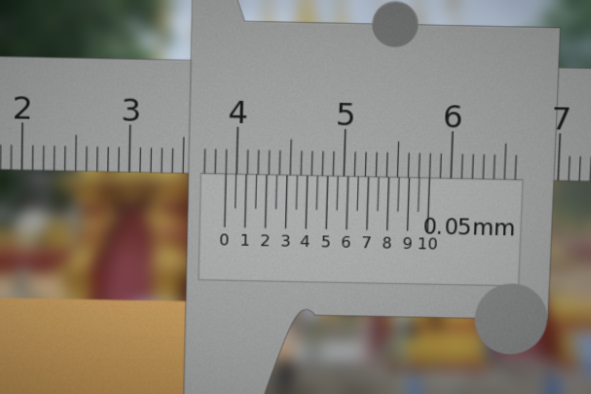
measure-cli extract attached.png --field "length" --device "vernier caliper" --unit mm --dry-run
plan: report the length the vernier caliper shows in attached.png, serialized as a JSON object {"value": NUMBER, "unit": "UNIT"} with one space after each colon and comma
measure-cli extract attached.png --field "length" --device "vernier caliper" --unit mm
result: {"value": 39.0, "unit": "mm"}
